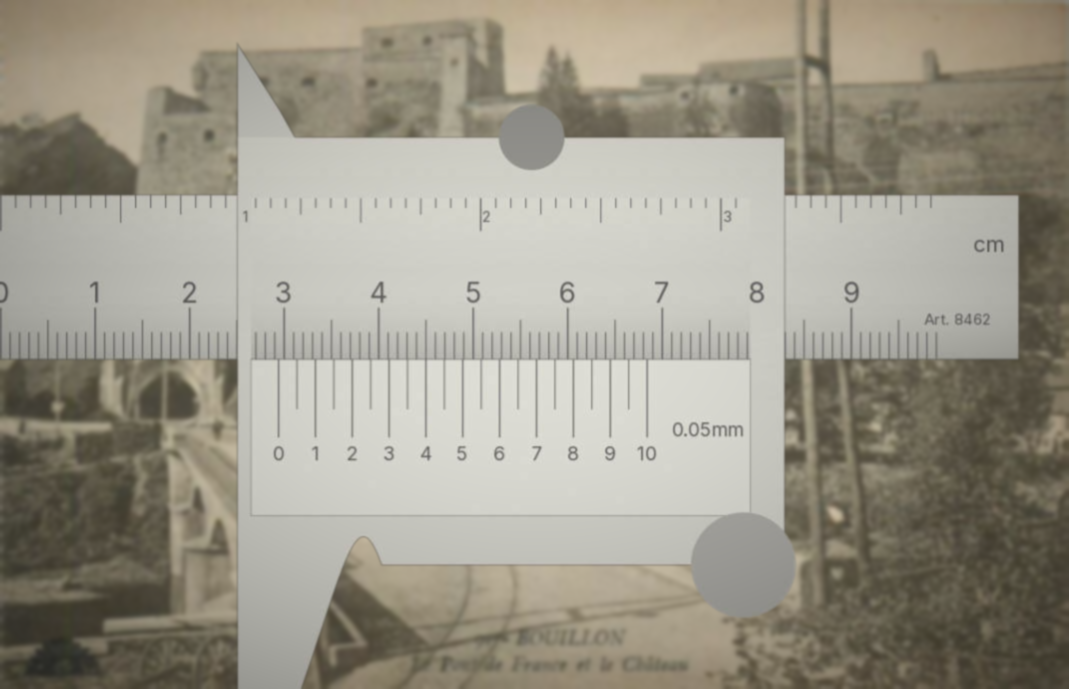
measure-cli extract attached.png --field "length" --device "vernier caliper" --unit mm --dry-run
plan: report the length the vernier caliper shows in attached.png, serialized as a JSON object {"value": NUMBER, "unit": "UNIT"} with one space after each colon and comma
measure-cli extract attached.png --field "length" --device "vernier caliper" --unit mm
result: {"value": 29.4, "unit": "mm"}
